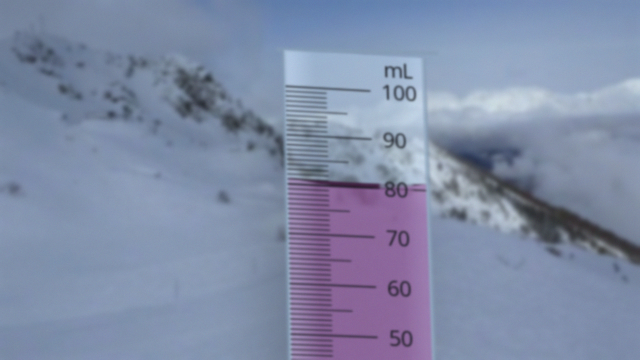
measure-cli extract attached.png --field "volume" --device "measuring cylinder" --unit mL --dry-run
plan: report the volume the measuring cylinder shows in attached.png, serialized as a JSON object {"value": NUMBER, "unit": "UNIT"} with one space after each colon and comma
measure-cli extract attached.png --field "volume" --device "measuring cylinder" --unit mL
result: {"value": 80, "unit": "mL"}
